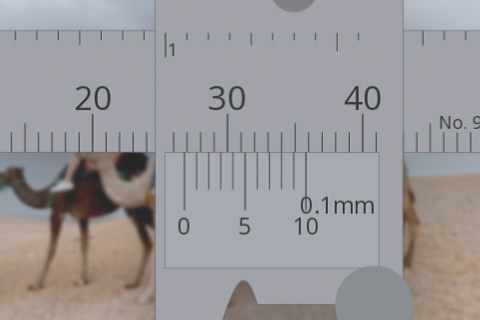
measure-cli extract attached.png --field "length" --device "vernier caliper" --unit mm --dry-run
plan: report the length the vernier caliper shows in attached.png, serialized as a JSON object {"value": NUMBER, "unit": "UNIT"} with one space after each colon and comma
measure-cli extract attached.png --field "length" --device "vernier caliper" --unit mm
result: {"value": 26.8, "unit": "mm"}
